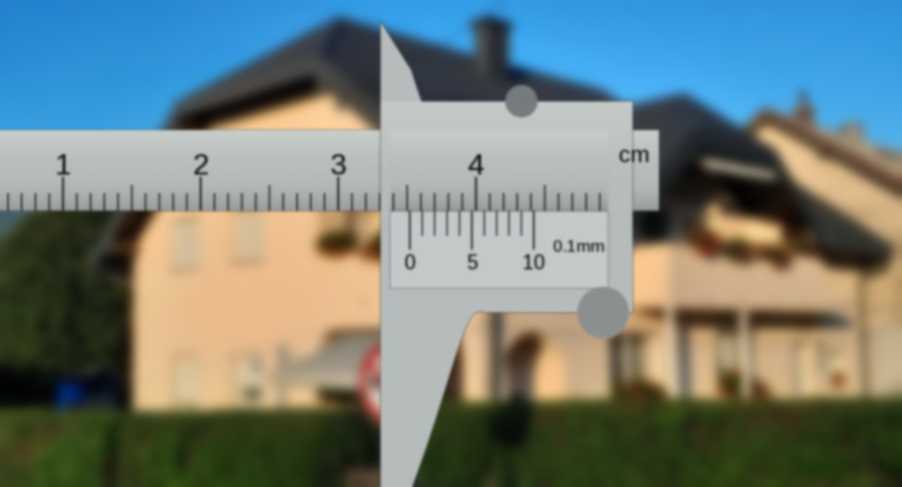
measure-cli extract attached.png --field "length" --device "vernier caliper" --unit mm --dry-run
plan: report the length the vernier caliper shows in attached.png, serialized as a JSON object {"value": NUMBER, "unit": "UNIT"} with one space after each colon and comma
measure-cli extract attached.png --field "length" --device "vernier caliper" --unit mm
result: {"value": 35.2, "unit": "mm"}
